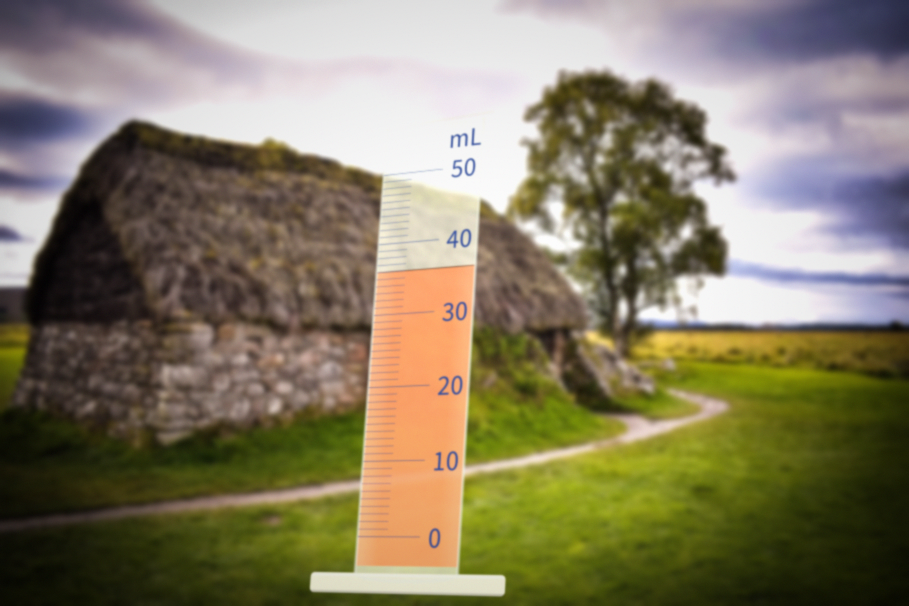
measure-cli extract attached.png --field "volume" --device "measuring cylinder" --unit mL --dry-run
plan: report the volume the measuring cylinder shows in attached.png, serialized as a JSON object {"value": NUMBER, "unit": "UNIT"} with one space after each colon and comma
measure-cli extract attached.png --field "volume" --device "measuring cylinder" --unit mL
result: {"value": 36, "unit": "mL"}
